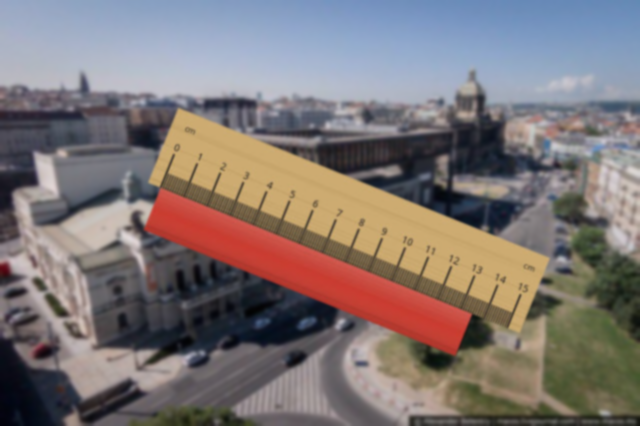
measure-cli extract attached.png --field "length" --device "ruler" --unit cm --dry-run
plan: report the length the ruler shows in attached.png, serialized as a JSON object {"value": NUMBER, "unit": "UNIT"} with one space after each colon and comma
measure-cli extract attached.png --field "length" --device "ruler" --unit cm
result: {"value": 13.5, "unit": "cm"}
